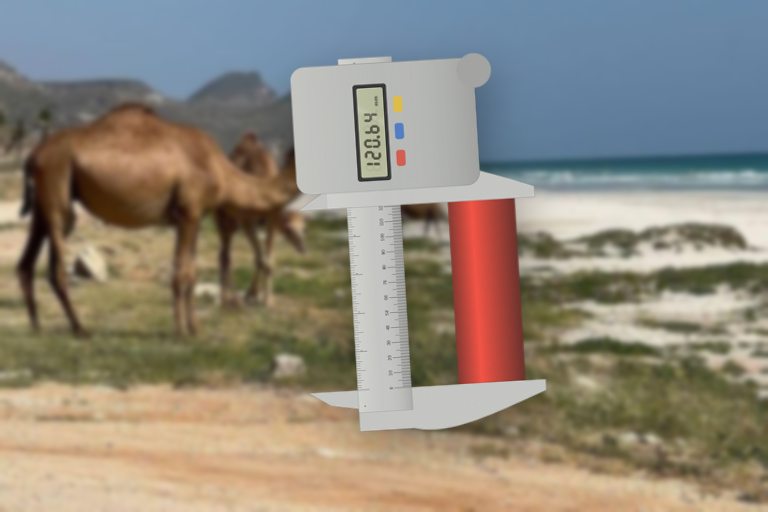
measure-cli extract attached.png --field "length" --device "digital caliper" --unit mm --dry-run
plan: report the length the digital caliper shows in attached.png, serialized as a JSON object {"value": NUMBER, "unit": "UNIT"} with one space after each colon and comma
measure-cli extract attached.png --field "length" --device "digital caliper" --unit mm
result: {"value": 120.64, "unit": "mm"}
